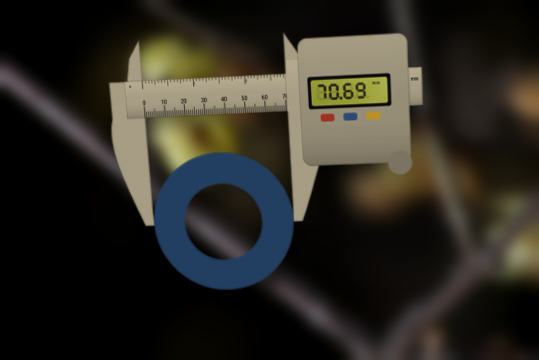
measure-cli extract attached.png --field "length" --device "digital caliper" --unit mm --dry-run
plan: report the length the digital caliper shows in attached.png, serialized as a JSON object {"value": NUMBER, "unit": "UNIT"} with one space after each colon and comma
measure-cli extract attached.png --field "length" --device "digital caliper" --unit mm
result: {"value": 70.69, "unit": "mm"}
